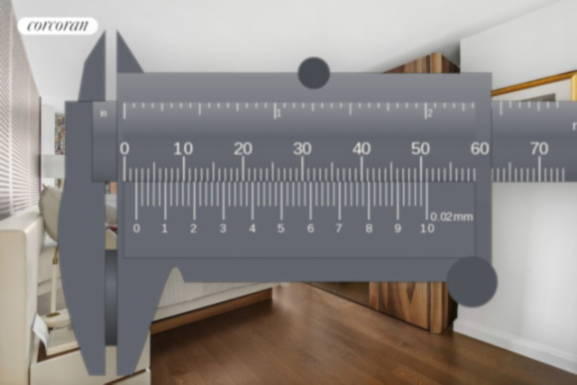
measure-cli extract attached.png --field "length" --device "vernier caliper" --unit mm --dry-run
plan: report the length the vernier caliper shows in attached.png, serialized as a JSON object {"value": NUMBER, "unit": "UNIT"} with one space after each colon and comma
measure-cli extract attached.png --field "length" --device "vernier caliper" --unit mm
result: {"value": 2.0, "unit": "mm"}
